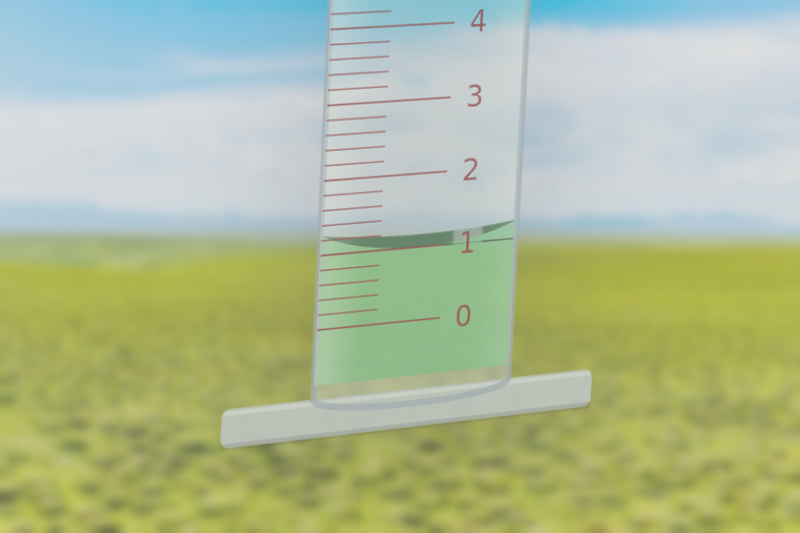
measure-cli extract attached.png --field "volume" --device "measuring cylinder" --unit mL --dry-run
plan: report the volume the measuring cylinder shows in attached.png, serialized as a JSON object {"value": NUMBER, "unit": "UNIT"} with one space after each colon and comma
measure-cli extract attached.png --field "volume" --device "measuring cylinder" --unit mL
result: {"value": 1, "unit": "mL"}
